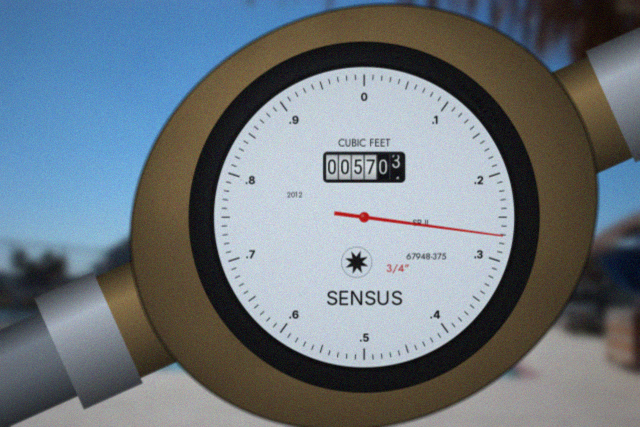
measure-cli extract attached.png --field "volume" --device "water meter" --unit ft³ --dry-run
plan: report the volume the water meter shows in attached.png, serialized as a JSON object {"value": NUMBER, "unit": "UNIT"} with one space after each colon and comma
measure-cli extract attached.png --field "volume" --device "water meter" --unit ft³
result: {"value": 5703.27, "unit": "ft³"}
